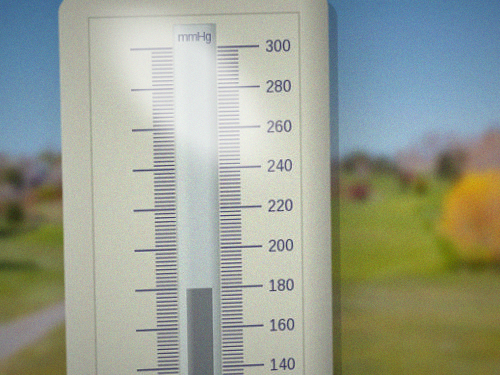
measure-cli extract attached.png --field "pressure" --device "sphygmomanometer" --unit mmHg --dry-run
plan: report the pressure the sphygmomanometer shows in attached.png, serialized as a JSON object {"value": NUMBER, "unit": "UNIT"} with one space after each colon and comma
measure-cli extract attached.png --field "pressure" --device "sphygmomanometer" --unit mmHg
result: {"value": 180, "unit": "mmHg"}
